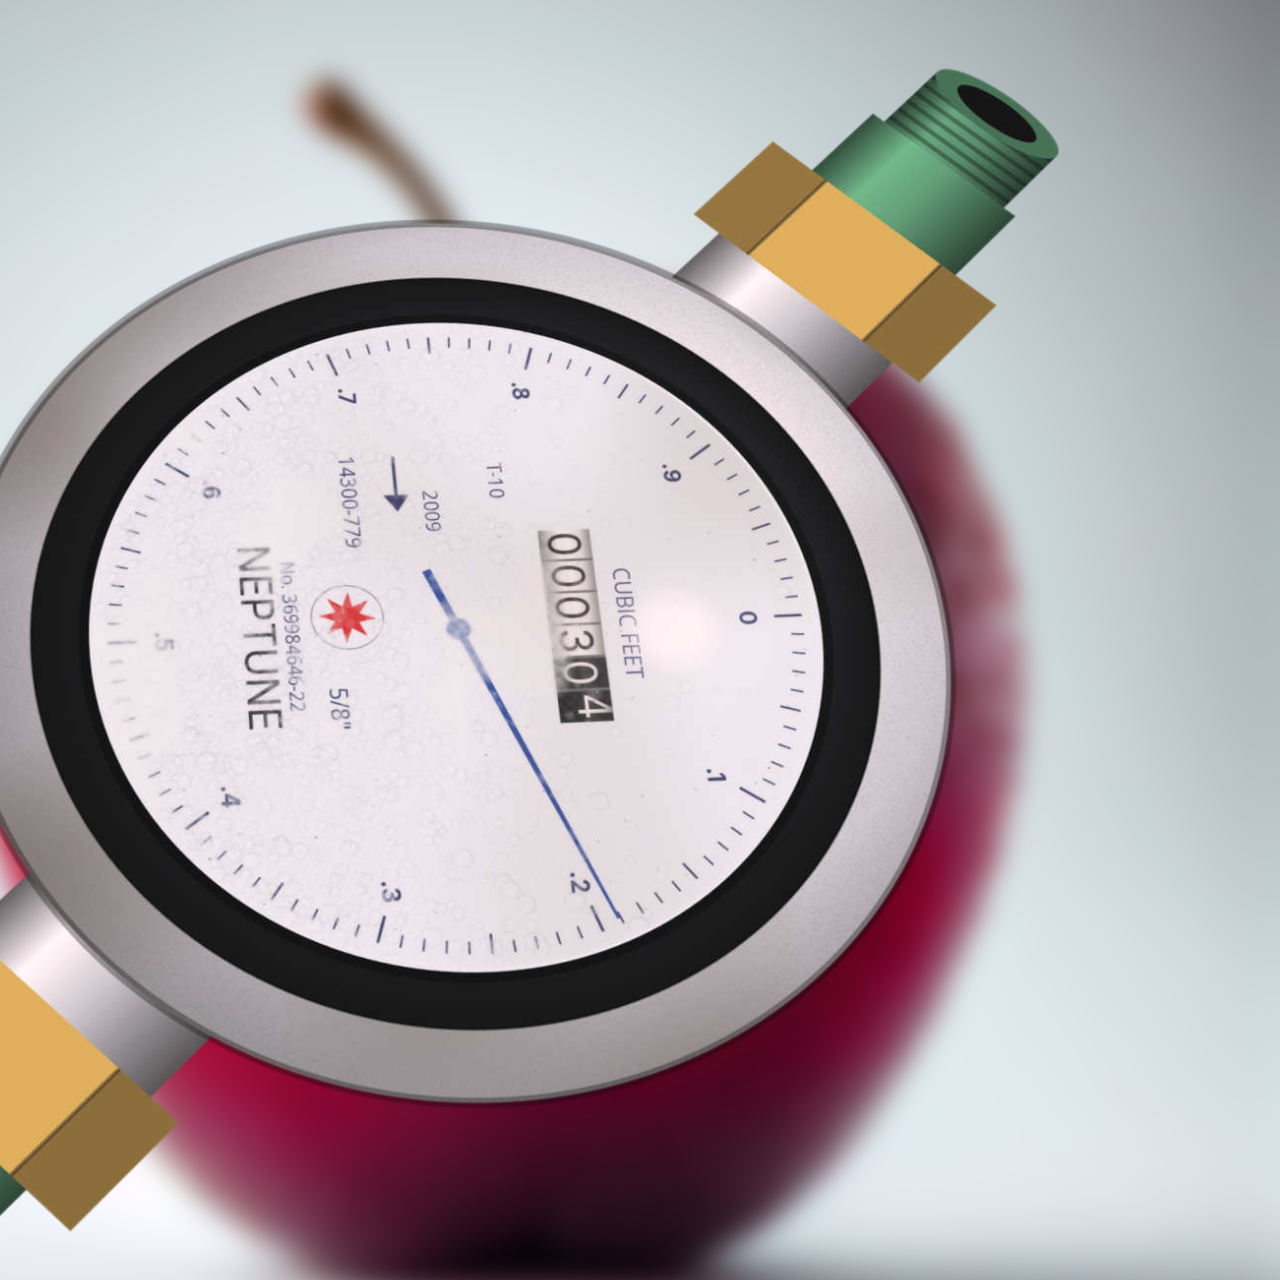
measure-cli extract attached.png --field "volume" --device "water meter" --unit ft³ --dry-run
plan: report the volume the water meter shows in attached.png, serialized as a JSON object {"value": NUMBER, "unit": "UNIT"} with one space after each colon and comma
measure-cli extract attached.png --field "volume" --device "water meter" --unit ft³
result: {"value": 304.19, "unit": "ft³"}
